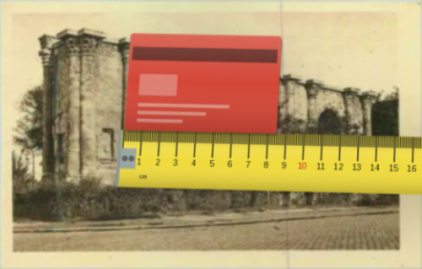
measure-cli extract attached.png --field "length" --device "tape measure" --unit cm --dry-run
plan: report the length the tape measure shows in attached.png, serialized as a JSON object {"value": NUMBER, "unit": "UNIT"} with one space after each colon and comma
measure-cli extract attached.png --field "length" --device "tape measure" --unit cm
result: {"value": 8.5, "unit": "cm"}
